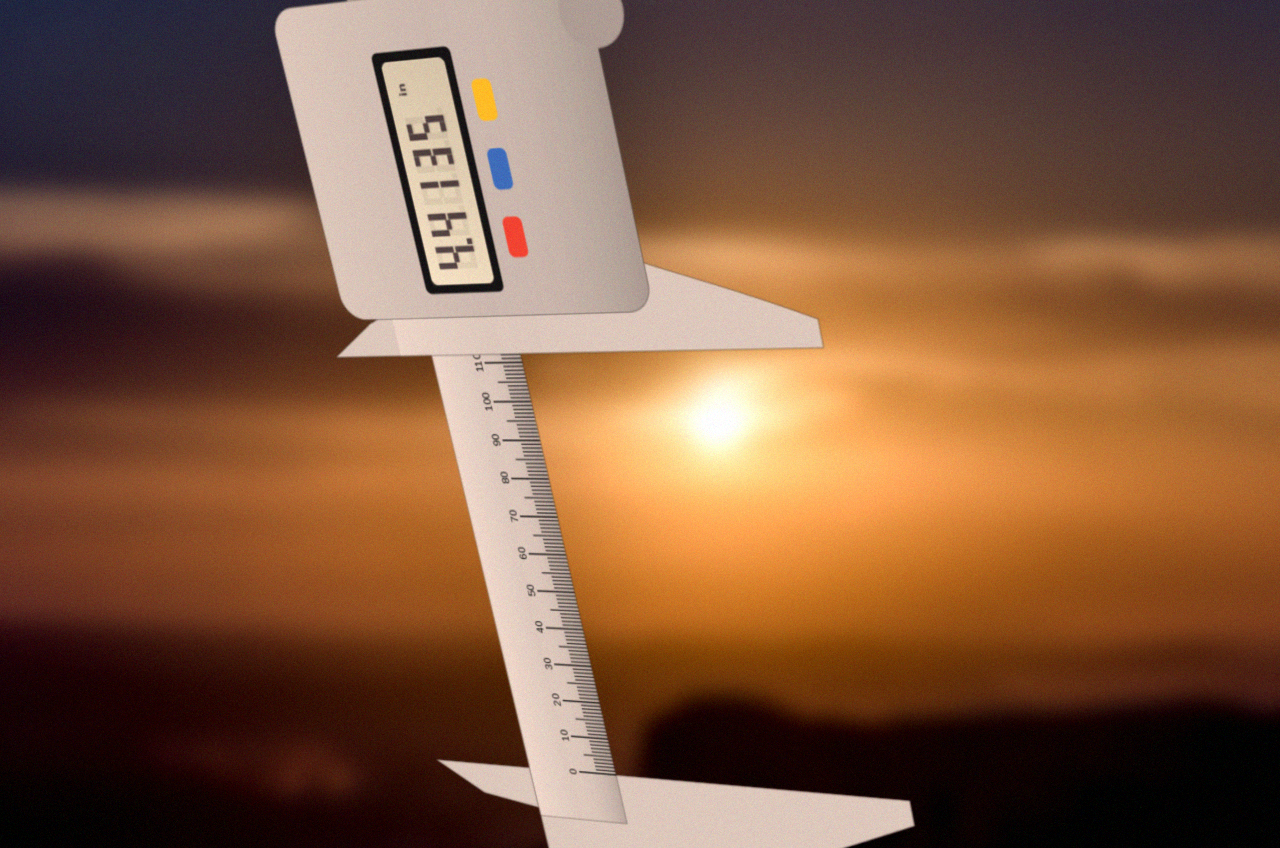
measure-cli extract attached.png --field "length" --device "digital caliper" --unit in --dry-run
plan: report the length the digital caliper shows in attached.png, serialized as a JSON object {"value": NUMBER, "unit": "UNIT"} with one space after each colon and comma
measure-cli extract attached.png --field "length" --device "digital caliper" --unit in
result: {"value": 4.4135, "unit": "in"}
